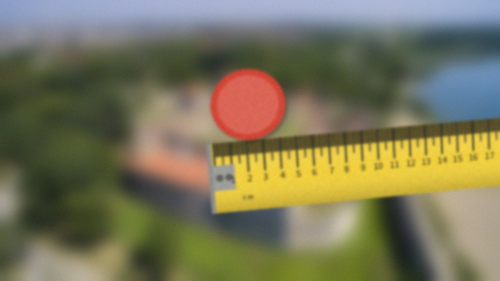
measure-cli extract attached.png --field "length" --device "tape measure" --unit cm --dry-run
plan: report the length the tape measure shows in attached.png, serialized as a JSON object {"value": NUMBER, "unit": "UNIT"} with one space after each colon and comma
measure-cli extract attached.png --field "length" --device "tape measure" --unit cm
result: {"value": 4.5, "unit": "cm"}
